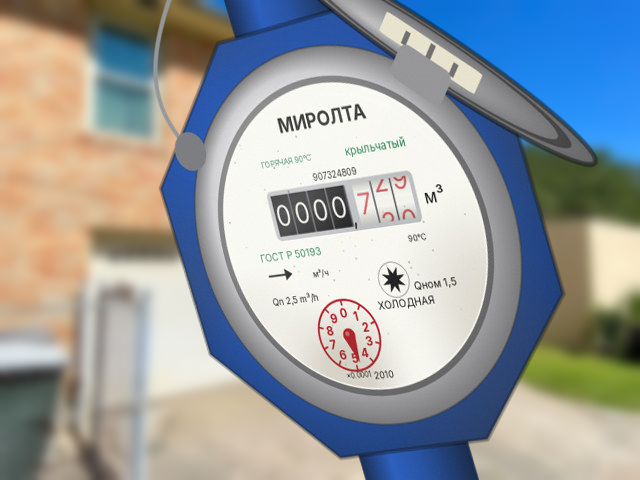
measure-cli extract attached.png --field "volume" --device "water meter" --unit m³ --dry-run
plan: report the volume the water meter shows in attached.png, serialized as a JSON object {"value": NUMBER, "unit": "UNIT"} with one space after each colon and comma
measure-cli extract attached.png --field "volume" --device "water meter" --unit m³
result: {"value": 0.7294, "unit": "m³"}
